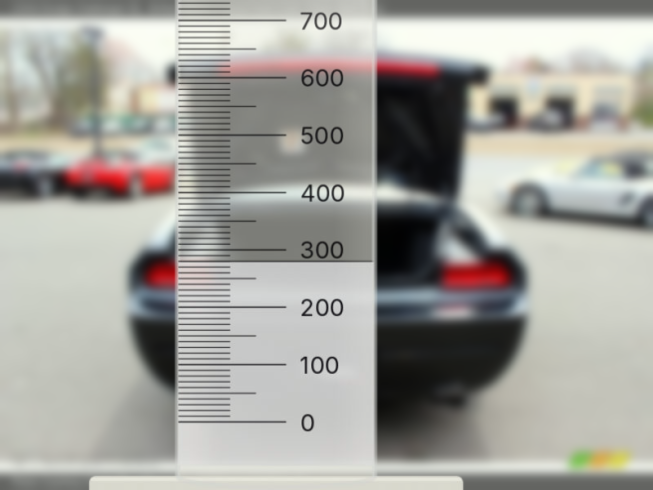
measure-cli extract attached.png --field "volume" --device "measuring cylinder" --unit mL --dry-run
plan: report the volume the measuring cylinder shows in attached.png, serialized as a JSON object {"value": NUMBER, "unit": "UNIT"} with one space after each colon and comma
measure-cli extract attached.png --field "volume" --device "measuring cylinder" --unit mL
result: {"value": 280, "unit": "mL"}
